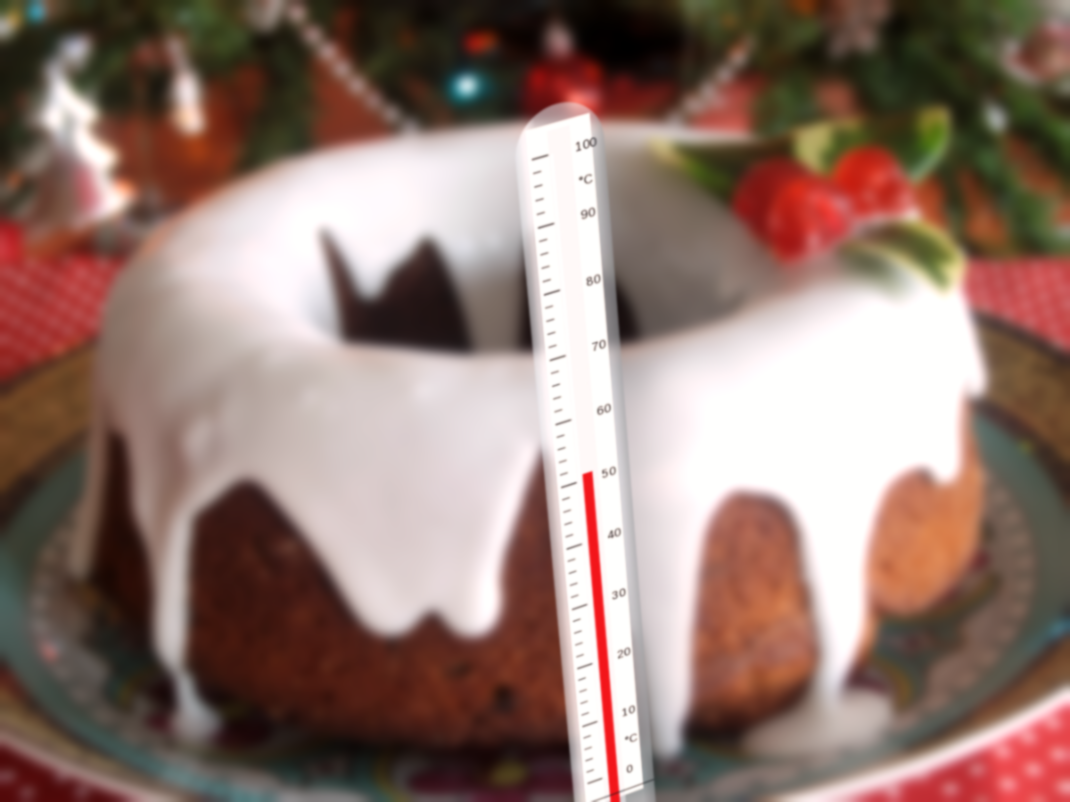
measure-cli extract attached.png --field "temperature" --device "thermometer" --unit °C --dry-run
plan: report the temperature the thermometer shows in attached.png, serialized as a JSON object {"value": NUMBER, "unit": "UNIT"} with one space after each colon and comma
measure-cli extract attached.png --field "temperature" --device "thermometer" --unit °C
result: {"value": 51, "unit": "°C"}
